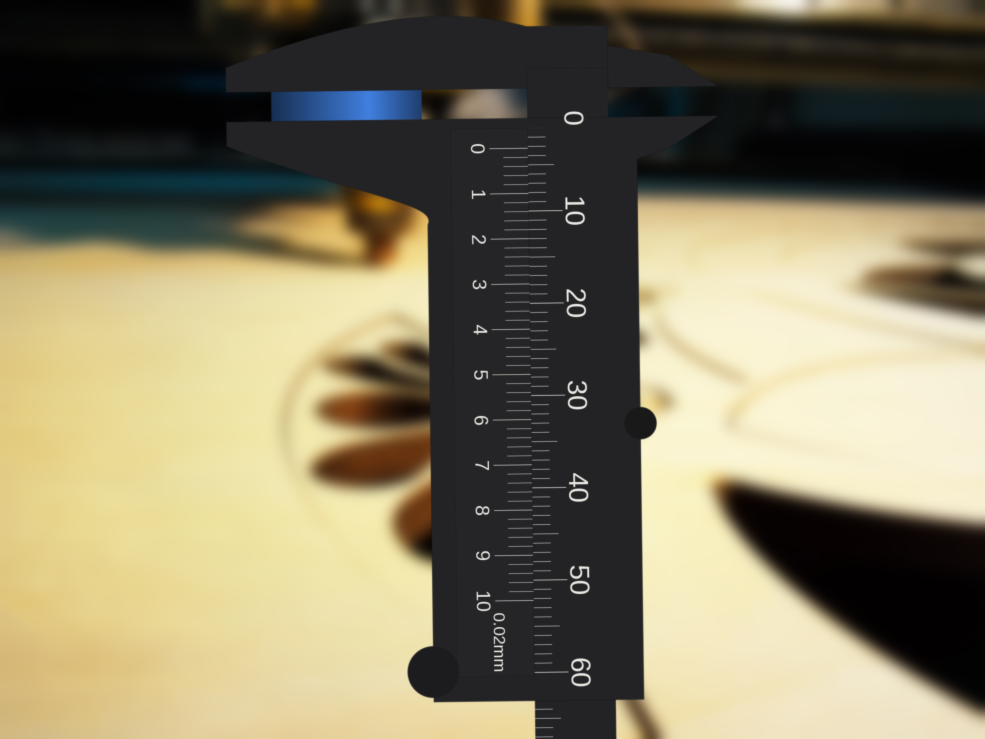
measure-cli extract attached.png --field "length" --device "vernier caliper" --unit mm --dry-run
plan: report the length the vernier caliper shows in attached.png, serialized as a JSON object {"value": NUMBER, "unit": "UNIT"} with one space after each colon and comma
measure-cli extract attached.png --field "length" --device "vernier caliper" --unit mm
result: {"value": 3.2, "unit": "mm"}
